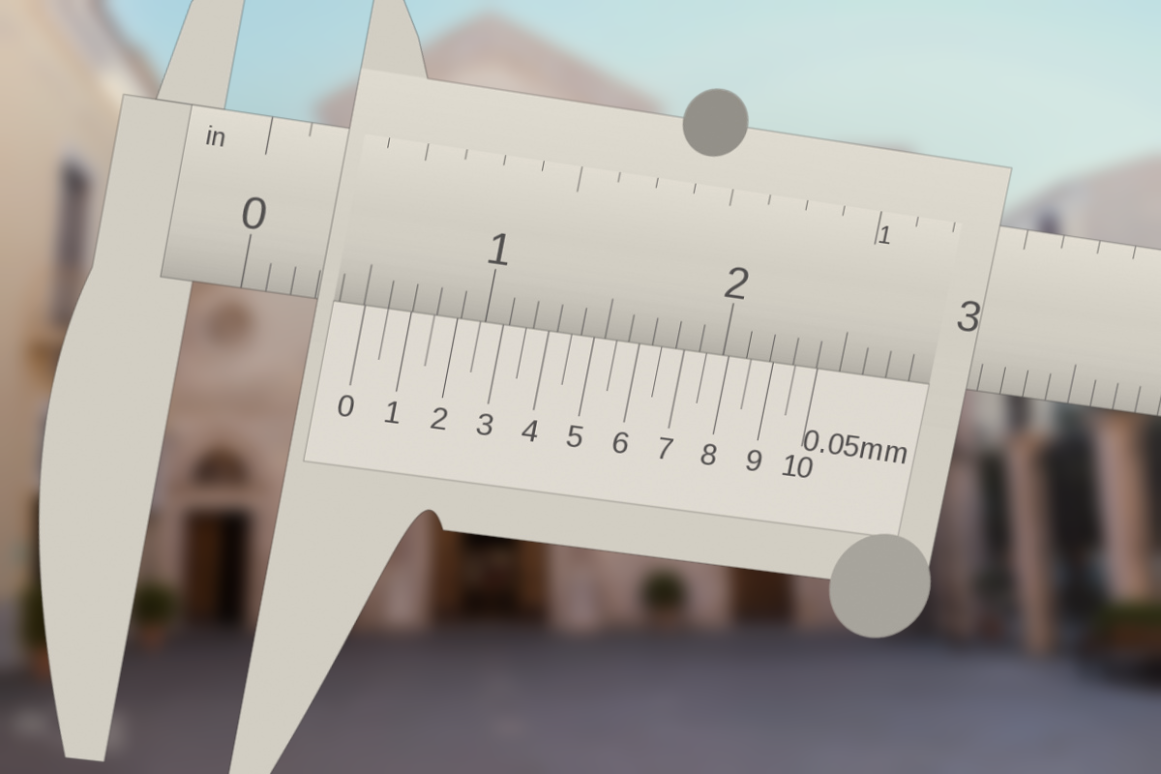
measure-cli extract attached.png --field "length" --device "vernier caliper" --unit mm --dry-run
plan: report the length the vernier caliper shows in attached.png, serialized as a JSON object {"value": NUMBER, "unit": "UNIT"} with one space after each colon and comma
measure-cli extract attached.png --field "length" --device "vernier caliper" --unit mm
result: {"value": 5.05, "unit": "mm"}
